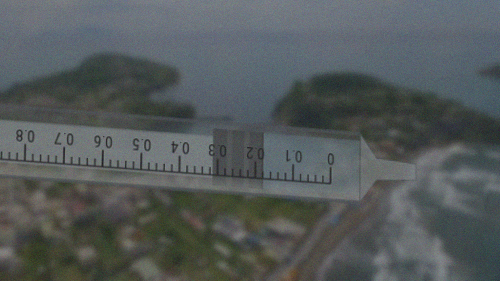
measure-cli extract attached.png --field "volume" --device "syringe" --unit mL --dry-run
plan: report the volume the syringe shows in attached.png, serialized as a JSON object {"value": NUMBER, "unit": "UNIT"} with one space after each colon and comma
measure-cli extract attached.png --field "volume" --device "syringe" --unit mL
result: {"value": 0.18, "unit": "mL"}
